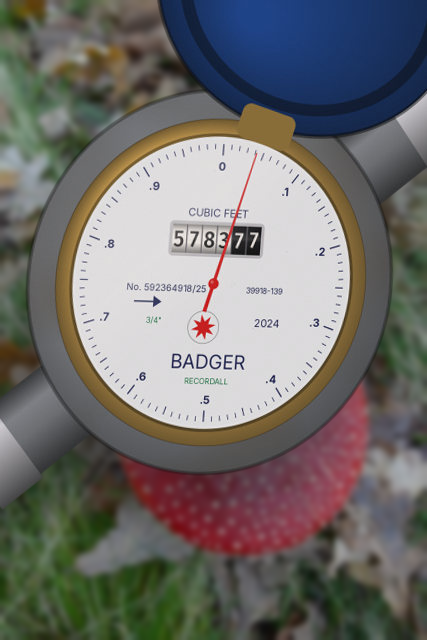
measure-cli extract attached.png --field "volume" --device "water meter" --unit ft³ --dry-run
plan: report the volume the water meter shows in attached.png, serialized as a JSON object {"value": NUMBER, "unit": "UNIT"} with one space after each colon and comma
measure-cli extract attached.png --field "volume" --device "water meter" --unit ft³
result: {"value": 578377.04, "unit": "ft³"}
